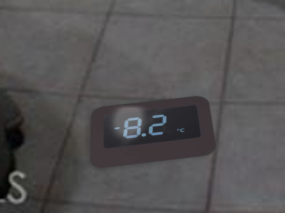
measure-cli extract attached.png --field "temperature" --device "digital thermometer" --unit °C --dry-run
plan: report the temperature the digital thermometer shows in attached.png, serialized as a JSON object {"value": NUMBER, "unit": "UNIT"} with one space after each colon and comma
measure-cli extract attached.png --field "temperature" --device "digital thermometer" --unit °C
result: {"value": -8.2, "unit": "°C"}
